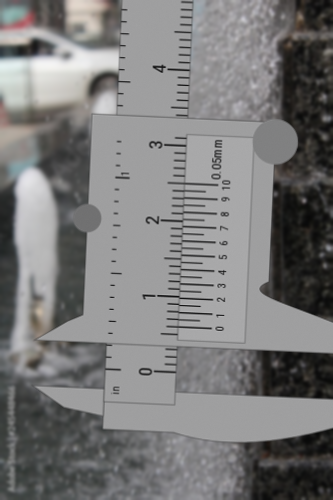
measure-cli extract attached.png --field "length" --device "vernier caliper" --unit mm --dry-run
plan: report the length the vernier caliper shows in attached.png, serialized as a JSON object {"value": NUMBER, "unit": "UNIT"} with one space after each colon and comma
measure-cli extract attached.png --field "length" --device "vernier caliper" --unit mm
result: {"value": 6.0, "unit": "mm"}
